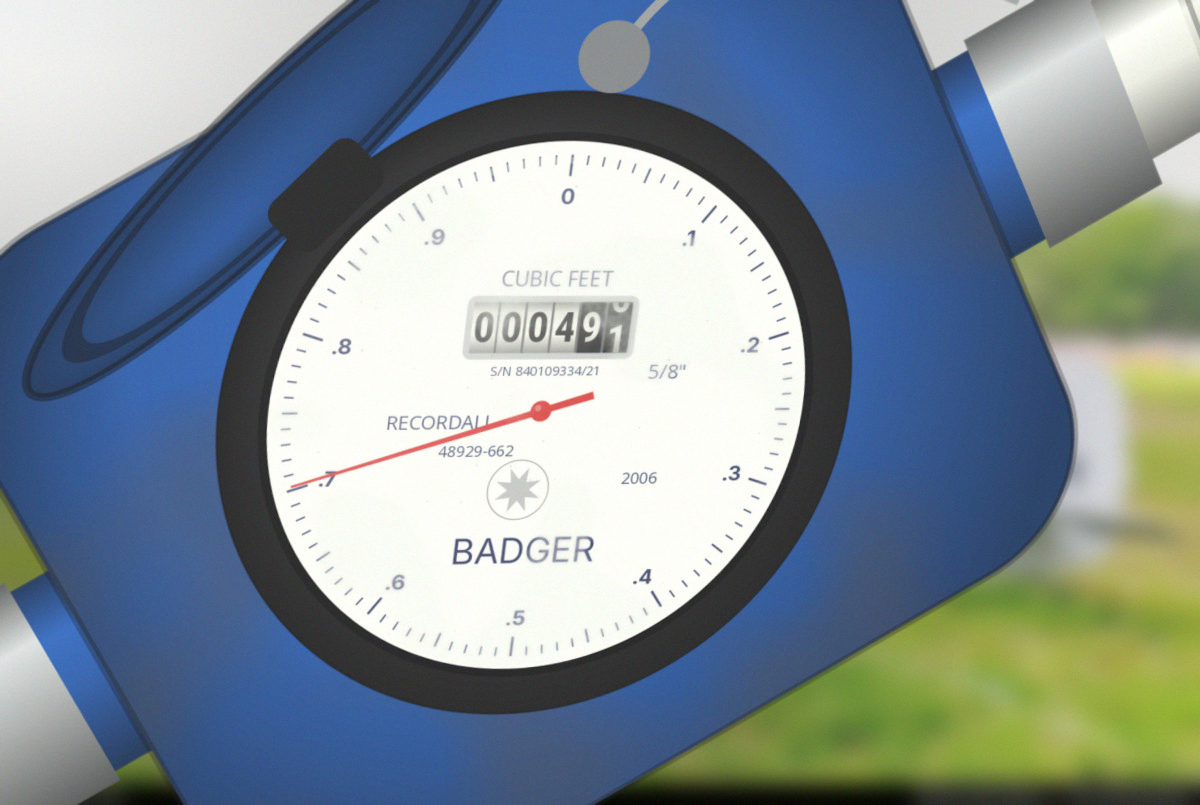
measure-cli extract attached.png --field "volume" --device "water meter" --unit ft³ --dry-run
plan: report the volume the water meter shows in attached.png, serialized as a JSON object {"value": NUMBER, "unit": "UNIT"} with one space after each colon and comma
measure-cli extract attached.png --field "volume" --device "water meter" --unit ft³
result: {"value": 490.70, "unit": "ft³"}
